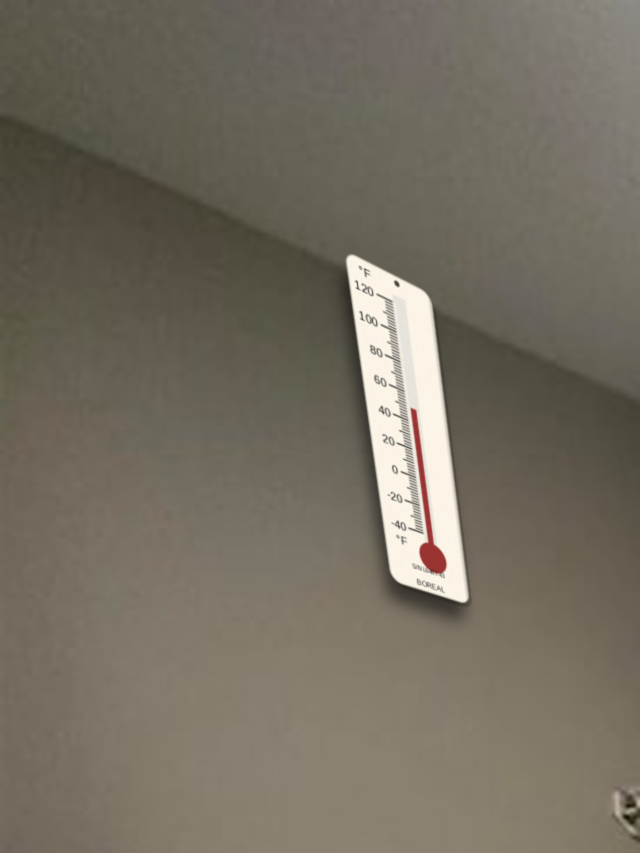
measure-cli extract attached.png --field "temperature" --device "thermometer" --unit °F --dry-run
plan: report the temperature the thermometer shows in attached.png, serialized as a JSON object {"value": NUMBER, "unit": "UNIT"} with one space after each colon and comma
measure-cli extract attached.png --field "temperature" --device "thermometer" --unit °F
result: {"value": 50, "unit": "°F"}
